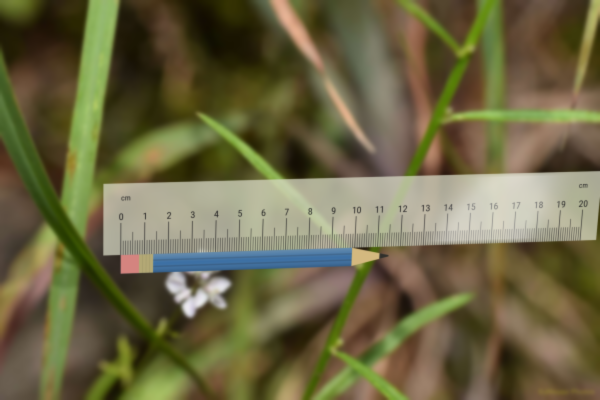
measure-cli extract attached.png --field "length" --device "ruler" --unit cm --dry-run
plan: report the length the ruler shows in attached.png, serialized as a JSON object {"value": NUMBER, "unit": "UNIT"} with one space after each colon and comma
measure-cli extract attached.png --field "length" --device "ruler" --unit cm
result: {"value": 11.5, "unit": "cm"}
